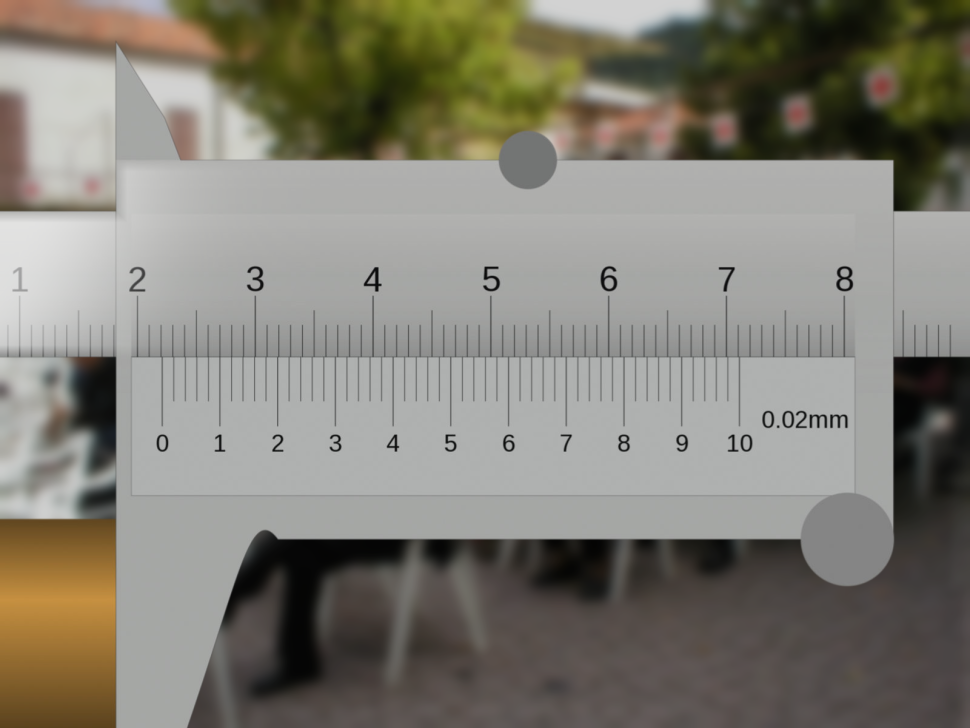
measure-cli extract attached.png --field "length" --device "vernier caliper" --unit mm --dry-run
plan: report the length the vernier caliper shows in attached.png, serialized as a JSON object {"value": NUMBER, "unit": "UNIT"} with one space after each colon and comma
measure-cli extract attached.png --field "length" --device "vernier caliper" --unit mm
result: {"value": 22.1, "unit": "mm"}
